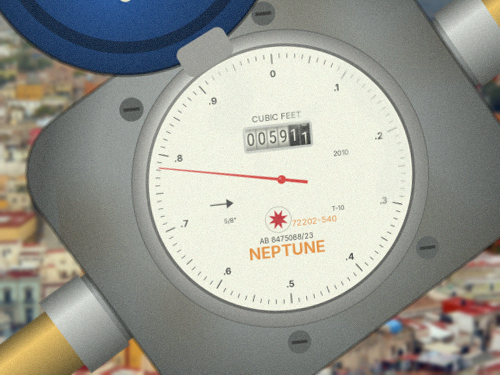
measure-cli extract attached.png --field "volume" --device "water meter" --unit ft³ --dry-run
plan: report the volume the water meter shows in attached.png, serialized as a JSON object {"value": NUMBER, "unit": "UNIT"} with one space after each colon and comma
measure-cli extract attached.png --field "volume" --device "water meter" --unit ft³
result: {"value": 5910.78, "unit": "ft³"}
